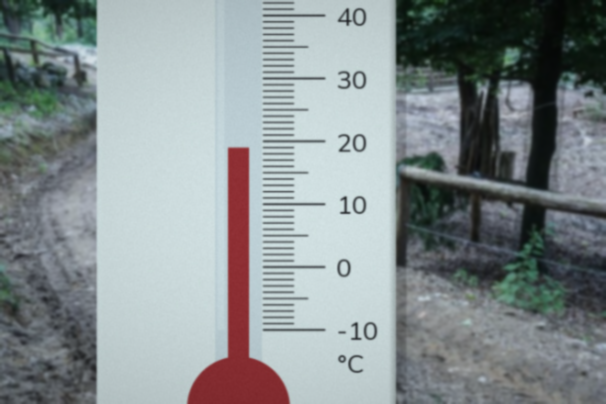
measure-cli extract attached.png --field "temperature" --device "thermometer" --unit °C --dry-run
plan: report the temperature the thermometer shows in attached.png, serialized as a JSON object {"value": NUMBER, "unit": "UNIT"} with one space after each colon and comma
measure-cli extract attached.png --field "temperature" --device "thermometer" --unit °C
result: {"value": 19, "unit": "°C"}
